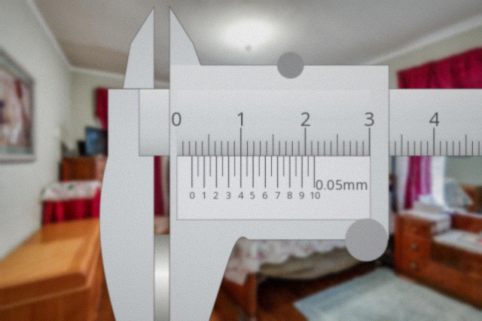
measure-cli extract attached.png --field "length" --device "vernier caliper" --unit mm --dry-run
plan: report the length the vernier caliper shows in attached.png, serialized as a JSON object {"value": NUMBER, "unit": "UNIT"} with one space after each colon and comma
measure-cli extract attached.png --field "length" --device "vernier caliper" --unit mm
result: {"value": 2.4, "unit": "mm"}
